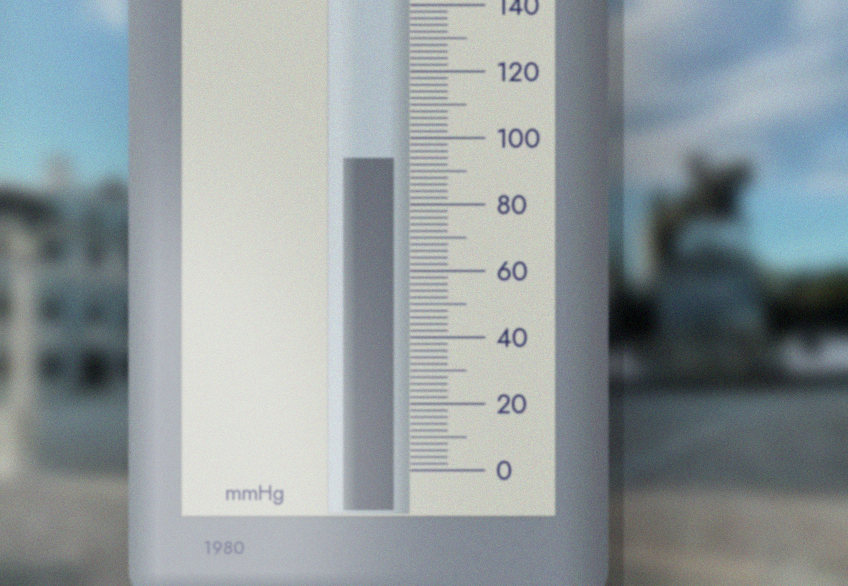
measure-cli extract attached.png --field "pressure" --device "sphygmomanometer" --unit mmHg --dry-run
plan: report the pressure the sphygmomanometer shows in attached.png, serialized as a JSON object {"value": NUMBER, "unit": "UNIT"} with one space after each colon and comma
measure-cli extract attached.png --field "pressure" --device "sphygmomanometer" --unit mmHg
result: {"value": 94, "unit": "mmHg"}
